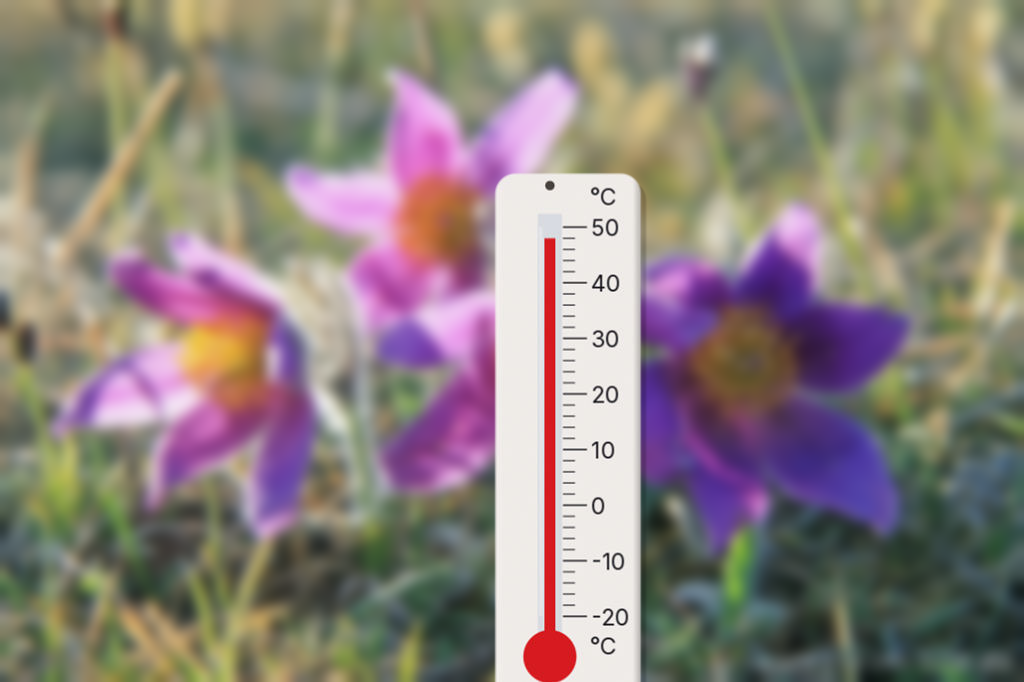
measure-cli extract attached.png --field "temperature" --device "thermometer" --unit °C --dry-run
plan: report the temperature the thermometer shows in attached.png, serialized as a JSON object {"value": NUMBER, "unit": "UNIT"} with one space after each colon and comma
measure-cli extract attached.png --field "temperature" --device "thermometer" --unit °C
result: {"value": 48, "unit": "°C"}
